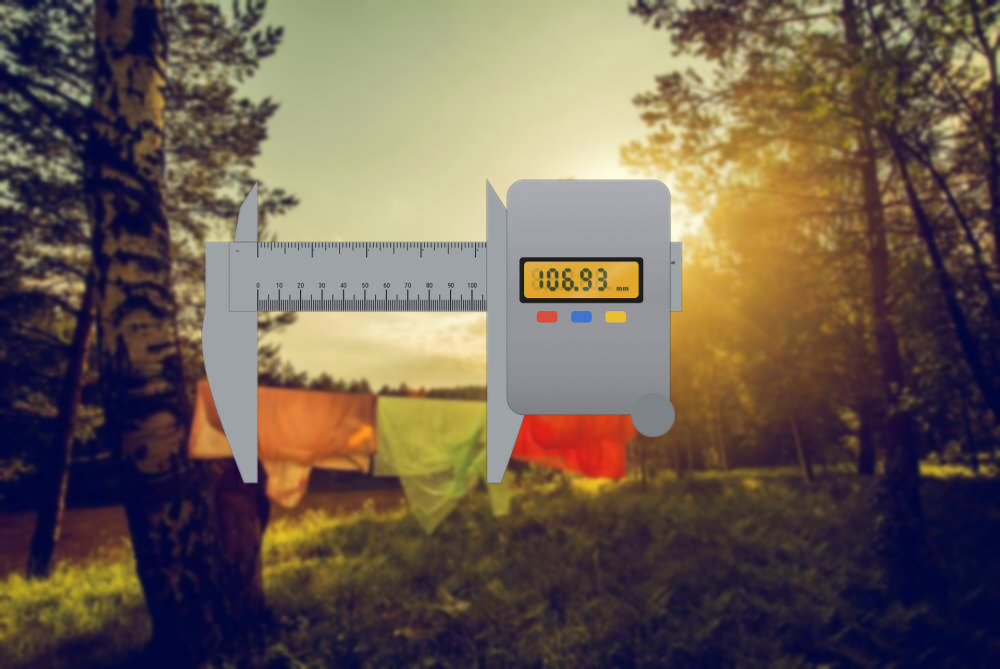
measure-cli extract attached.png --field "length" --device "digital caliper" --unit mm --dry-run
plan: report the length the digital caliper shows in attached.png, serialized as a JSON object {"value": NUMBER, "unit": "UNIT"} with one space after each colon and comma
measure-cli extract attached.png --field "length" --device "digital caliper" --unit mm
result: {"value": 106.93, "unit": "mm"}
